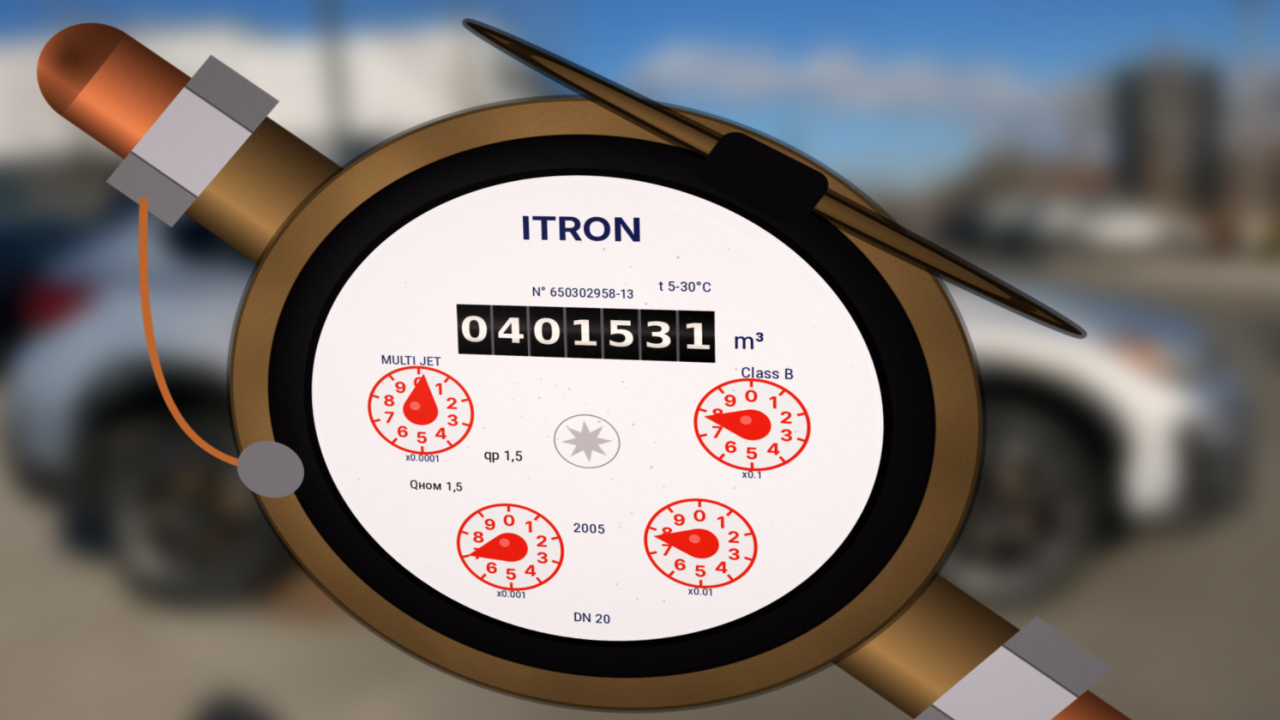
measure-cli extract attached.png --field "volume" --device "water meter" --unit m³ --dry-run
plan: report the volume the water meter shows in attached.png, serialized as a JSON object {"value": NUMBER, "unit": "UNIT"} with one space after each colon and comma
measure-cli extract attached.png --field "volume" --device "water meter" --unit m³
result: {"value": 401531.7770, "unit": "m³"}
